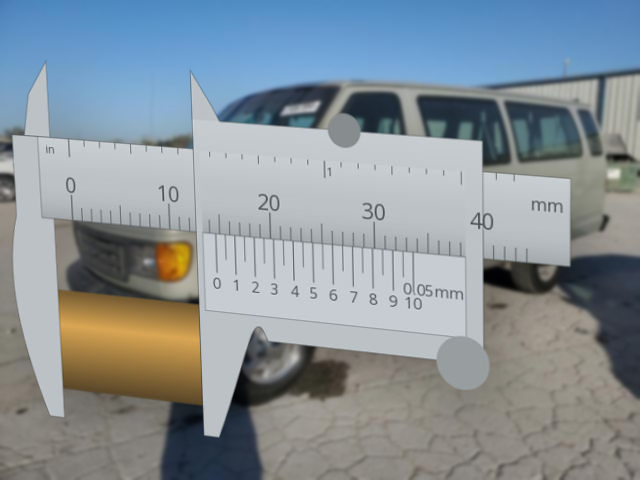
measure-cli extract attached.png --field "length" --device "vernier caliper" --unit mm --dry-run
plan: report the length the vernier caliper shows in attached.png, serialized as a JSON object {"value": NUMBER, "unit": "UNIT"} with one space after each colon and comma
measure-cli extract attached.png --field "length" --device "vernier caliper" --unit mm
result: {"value": 14.6, "unit": "mm"}
